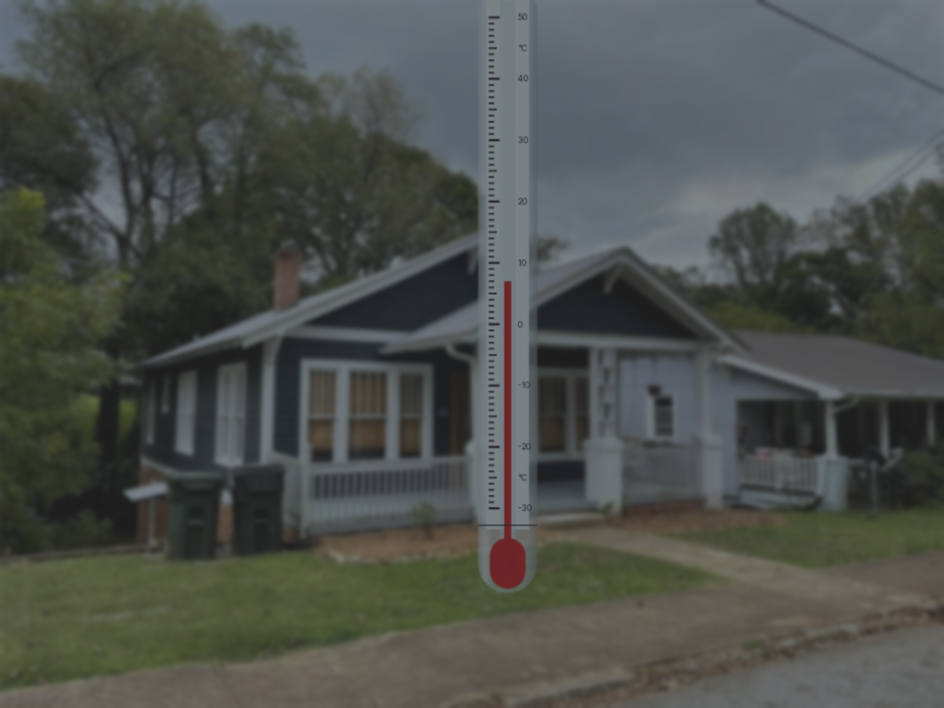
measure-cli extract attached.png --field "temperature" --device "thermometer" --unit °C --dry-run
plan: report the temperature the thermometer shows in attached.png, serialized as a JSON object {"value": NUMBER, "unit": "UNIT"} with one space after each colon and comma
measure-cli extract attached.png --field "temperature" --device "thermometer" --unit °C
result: {"value": 7, "unit": "°C"}
